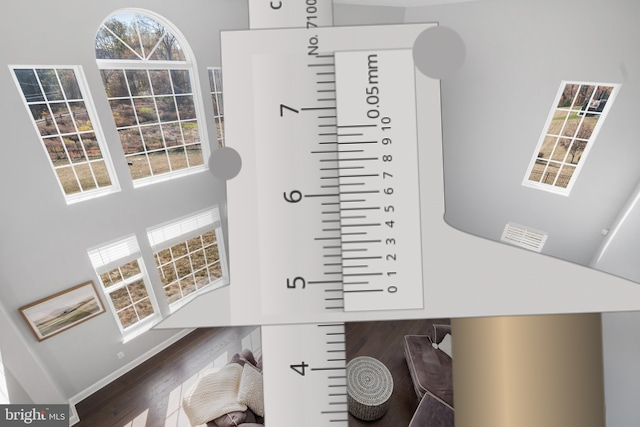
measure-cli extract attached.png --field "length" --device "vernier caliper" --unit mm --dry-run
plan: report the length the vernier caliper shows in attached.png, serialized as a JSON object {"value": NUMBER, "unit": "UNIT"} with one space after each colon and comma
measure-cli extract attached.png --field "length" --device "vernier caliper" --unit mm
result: {"value": 48.8, "unit": "mm"}
